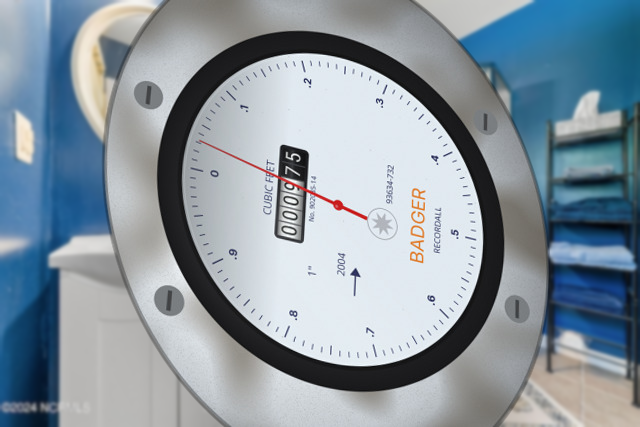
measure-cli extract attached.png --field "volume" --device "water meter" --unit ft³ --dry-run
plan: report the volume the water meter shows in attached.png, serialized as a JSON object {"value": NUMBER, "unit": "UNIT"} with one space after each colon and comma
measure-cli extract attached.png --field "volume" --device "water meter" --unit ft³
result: {"value": 975.03, "unit": "ft³"}
